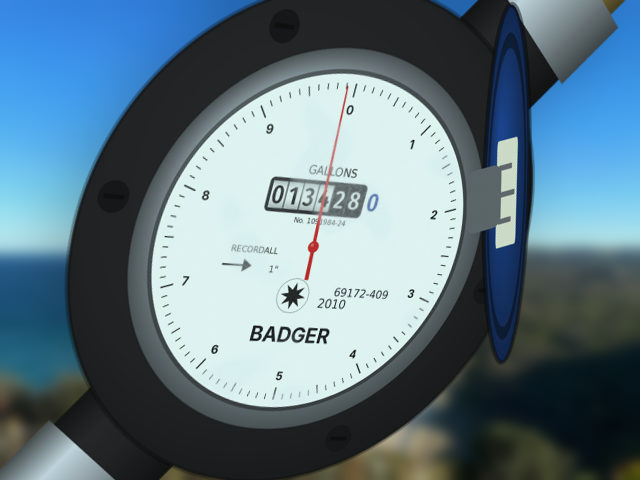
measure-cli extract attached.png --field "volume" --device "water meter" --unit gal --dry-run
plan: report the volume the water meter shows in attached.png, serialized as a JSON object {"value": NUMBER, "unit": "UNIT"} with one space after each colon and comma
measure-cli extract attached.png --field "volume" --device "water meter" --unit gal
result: {"value": 134279.9, "unit": "gal"}
